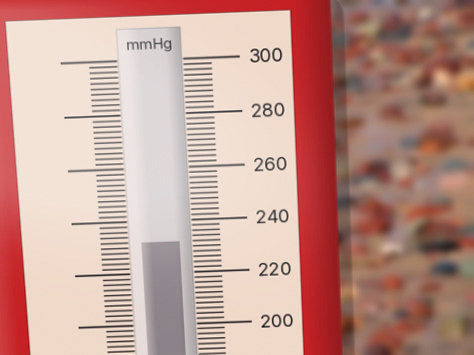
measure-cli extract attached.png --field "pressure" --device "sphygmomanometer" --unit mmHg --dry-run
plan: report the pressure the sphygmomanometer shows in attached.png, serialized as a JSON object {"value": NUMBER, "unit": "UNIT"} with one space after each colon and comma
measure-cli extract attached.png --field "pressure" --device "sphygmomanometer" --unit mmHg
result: {"value": 232, "unit": "mmHg"}
